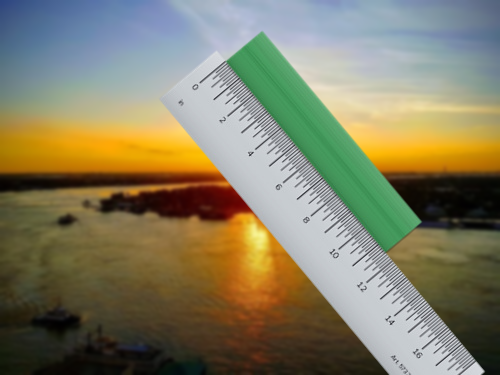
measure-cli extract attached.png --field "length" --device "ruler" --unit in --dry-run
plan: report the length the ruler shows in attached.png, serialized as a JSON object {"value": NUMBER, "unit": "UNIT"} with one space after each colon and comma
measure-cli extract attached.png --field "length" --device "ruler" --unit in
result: {"value": 11.5, "unit": "in"}
